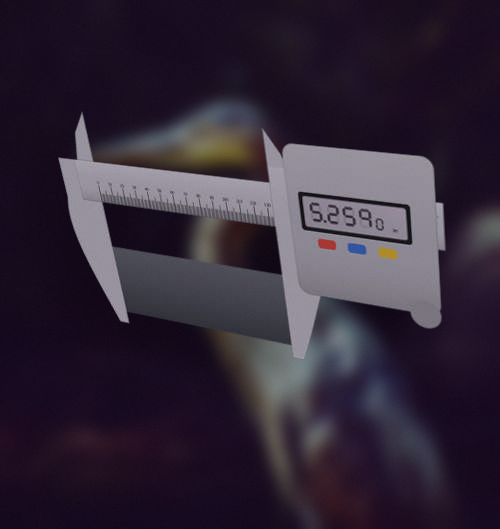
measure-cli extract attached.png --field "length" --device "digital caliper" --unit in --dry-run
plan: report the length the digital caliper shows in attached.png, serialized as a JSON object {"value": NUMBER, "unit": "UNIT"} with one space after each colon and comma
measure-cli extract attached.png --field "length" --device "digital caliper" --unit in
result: {"value": 5.2590, "unit": "in"}
